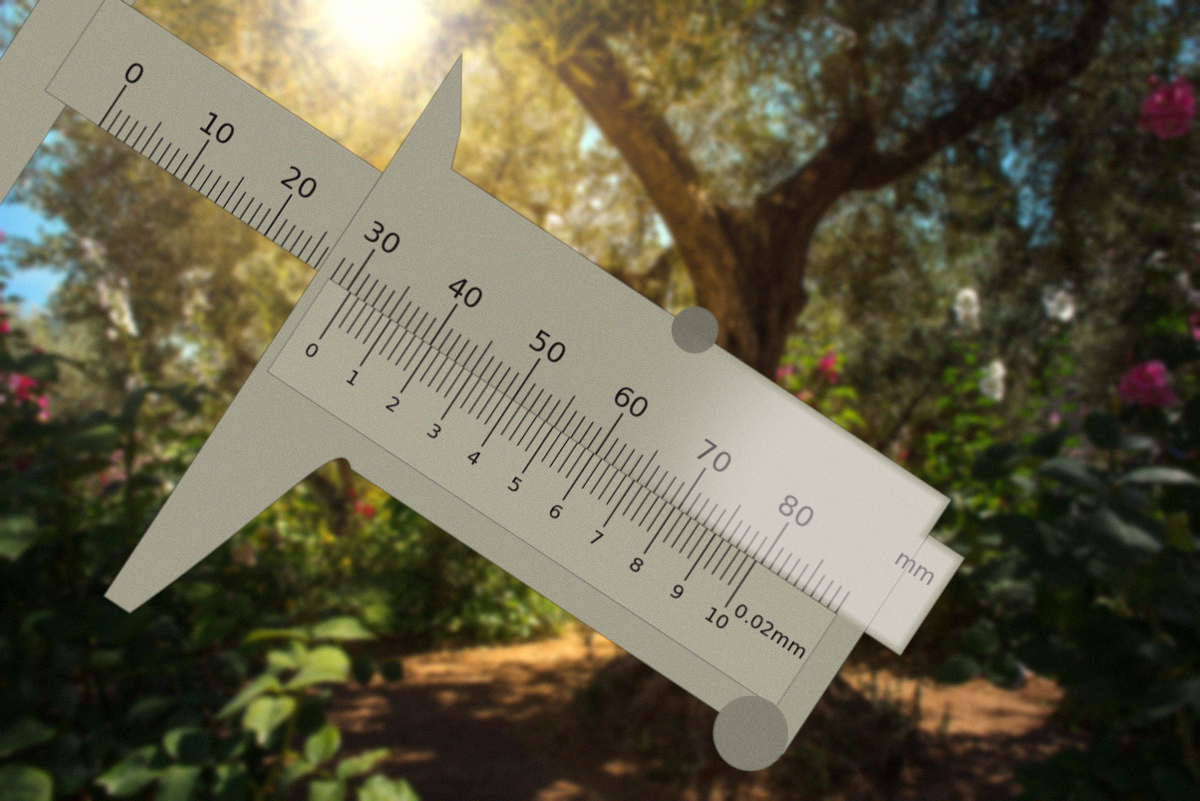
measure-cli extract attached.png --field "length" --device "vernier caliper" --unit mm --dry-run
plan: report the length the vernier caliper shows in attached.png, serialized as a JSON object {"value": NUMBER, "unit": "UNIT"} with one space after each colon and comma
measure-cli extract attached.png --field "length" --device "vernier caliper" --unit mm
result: {"value": 30.4, "unit": "mm"}
